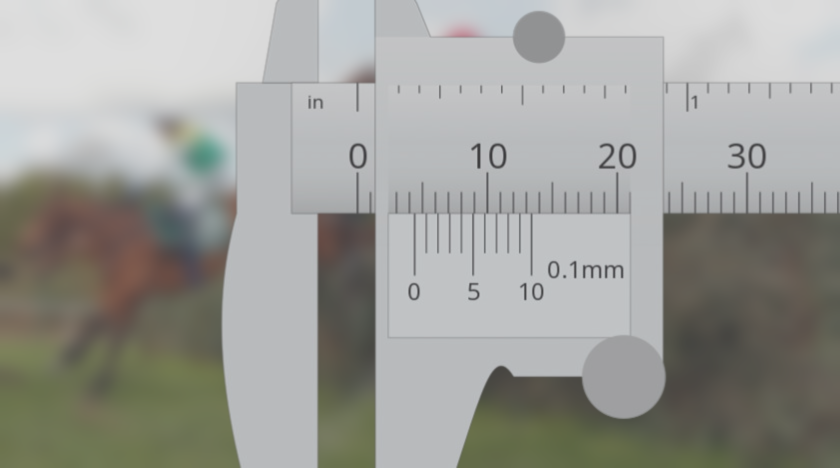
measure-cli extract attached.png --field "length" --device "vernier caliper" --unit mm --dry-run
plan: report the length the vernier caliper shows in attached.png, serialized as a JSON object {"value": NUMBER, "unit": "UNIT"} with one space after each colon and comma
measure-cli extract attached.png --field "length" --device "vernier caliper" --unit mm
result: {"value": 4.4, "unit": "mm"}
